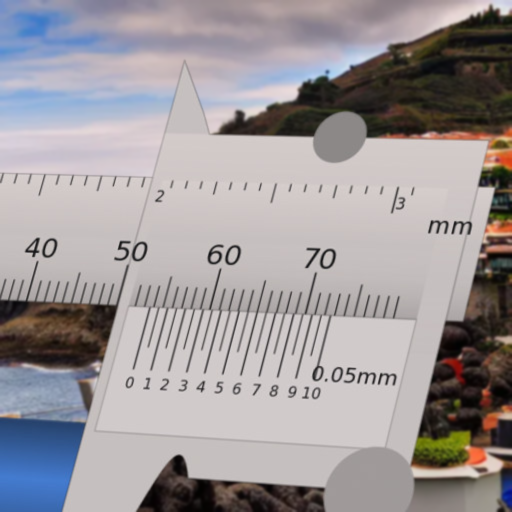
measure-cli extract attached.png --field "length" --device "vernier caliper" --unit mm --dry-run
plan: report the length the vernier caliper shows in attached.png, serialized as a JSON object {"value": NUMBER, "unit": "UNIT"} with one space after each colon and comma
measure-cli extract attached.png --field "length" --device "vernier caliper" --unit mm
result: {"value": 53.6, "unit": "mm"}
